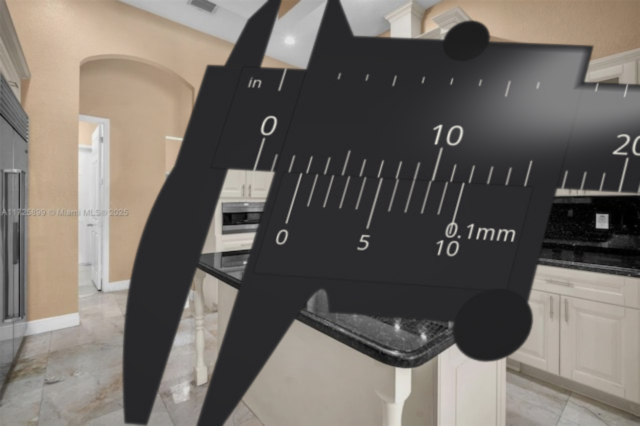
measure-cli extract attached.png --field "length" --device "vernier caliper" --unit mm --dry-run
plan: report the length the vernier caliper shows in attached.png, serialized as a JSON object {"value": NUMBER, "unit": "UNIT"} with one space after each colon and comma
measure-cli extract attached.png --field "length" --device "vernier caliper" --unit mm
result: {"value": 2.7, "unit": "mm"}
